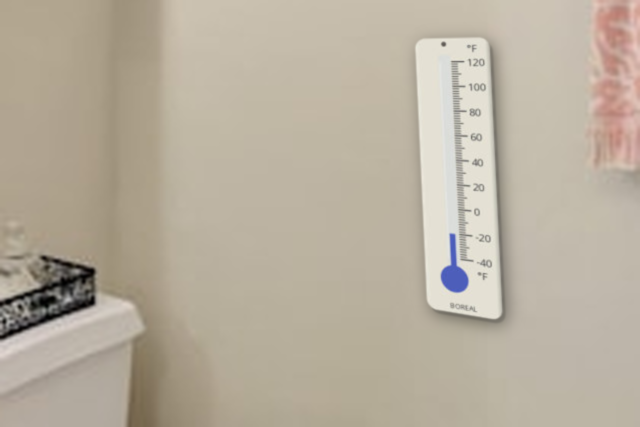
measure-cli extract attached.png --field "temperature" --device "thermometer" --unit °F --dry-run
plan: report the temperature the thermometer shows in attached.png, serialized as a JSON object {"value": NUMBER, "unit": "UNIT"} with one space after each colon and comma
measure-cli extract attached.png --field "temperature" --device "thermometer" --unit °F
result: {"value": -20, "unit": "°F"}
